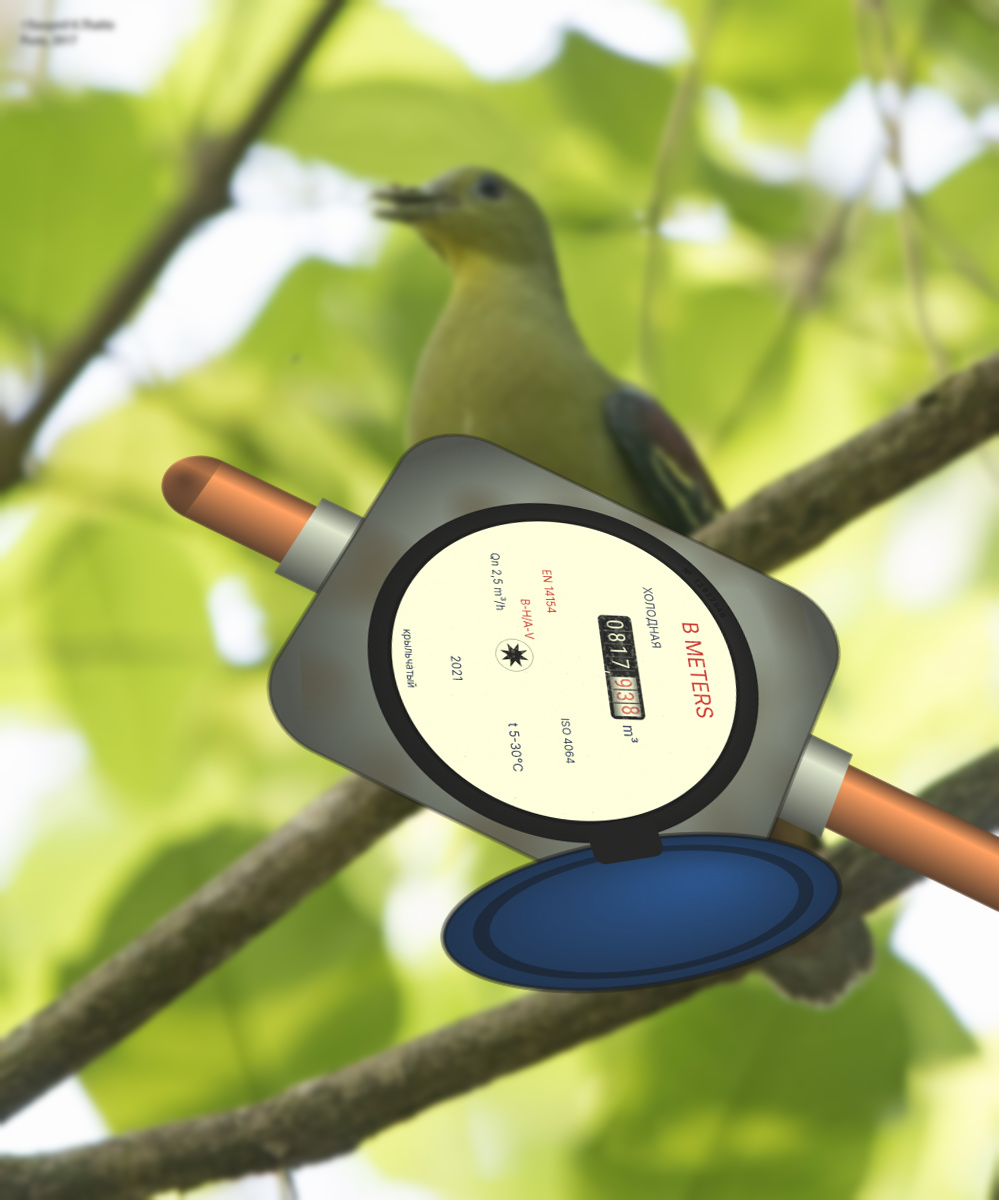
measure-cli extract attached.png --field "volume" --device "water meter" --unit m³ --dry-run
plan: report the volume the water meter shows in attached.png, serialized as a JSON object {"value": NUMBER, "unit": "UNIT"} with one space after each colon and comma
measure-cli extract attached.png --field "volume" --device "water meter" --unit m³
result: {"value": 817.938, "unit": "m³"}
